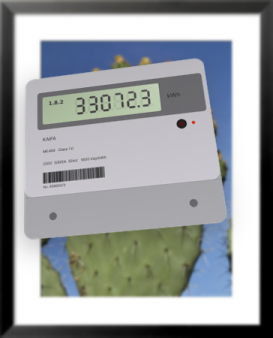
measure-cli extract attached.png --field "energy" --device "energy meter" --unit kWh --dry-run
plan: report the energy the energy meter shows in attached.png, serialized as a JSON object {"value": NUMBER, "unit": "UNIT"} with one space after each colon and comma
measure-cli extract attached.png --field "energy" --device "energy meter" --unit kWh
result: {"value": 33072.3, "unit": "kWh"}
